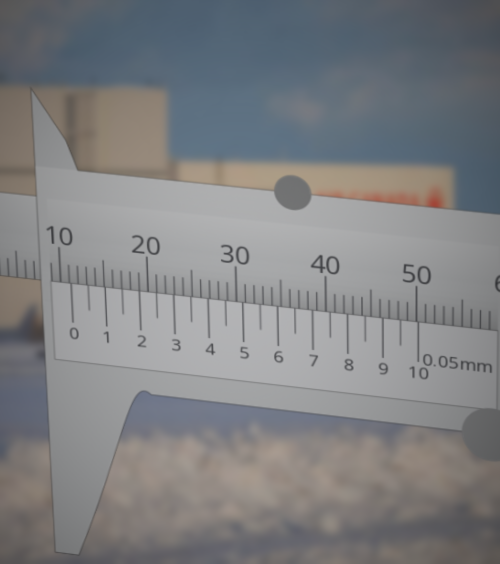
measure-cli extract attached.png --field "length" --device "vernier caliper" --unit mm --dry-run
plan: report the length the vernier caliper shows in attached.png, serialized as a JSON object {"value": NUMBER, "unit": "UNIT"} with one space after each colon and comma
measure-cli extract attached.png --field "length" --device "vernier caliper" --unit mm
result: {"value": 11.2, "unit": "mm"}
